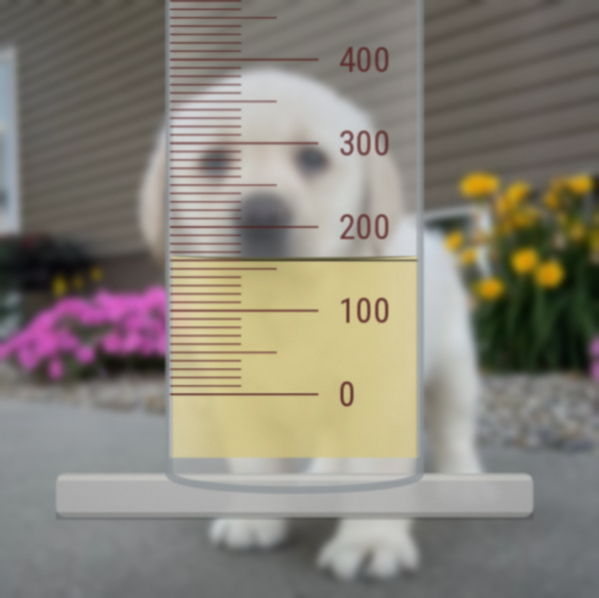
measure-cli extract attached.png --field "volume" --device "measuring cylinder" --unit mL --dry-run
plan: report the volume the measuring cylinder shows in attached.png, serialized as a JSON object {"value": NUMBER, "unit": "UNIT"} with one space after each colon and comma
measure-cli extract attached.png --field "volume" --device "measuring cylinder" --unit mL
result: {"value": 160, "unit": "mL"}
